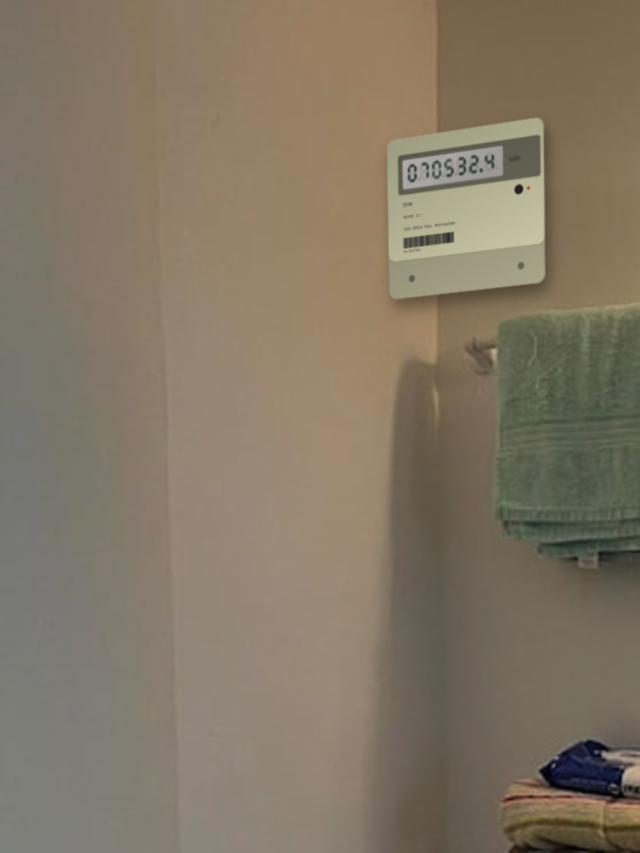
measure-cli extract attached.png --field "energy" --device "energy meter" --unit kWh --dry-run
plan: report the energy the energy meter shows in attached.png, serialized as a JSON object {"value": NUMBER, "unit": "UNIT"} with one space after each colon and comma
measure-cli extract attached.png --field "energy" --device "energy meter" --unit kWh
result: {"value": 70532.4, "unit": "kWh"}
